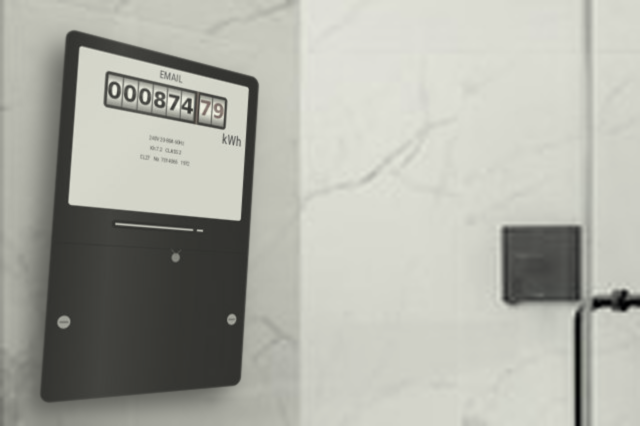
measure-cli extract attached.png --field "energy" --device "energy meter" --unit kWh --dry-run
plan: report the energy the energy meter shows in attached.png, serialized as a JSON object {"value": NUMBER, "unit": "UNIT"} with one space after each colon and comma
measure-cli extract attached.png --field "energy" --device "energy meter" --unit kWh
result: {"value": 874.79, "unit": "kWh"}
